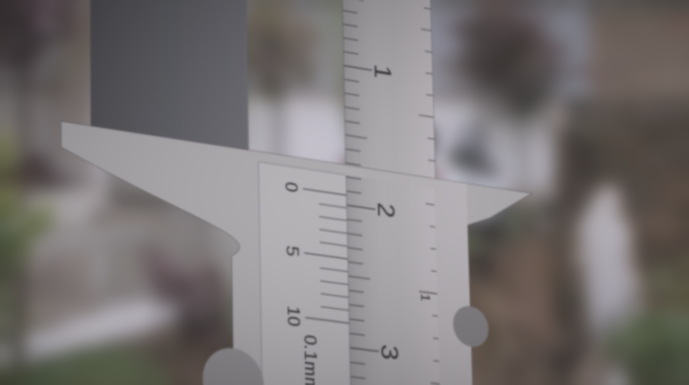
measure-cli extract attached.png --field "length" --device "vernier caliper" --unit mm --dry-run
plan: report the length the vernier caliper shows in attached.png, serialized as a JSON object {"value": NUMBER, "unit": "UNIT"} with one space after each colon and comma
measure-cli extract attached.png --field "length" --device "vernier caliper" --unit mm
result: {"value": 19.3, "unit": "mm"}
